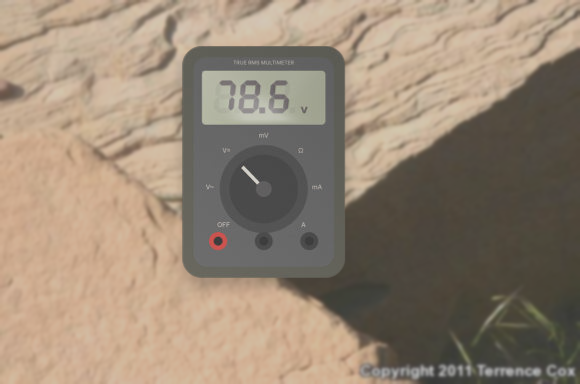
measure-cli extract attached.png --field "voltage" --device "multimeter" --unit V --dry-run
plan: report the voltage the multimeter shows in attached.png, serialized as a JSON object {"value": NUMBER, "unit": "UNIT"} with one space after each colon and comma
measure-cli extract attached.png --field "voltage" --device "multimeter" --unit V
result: {"value": 78.6, "unit": "V"}
